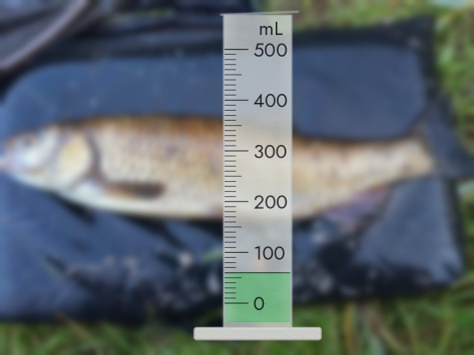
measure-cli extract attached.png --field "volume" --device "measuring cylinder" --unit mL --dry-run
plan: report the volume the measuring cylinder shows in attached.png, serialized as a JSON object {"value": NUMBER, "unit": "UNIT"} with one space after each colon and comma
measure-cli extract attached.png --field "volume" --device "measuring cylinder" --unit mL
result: {"value": 60, "unit": "mL"}
